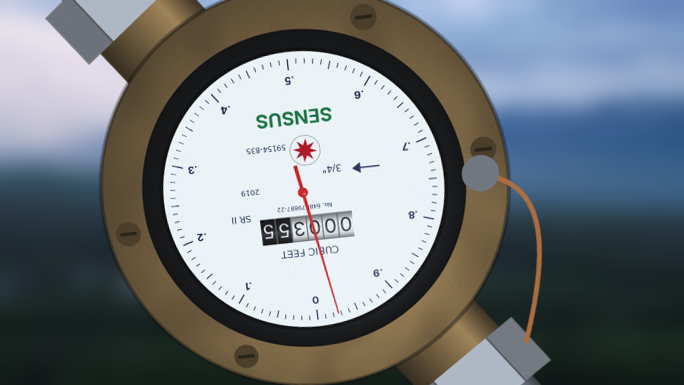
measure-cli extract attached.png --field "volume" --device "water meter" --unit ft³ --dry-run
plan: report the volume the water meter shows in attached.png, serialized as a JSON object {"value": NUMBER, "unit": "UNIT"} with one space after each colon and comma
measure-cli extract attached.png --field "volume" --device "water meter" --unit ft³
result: {"value": 354.97, "unit": "ft³"}
